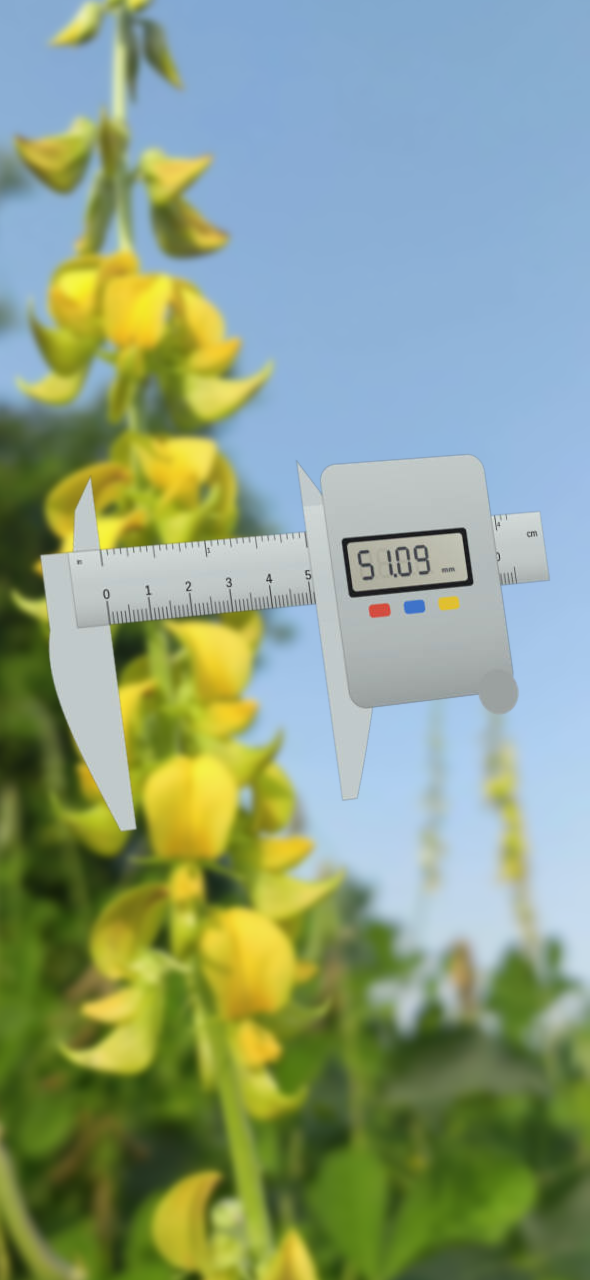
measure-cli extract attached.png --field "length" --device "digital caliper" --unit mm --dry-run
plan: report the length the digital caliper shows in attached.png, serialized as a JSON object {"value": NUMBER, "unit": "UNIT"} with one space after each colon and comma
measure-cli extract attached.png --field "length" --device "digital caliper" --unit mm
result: {"value": 51.09, "unit": "mm"}
